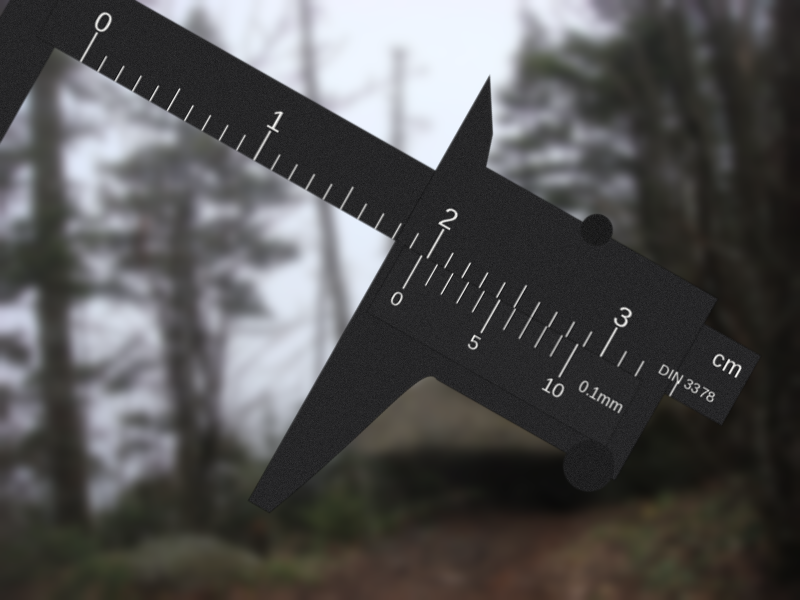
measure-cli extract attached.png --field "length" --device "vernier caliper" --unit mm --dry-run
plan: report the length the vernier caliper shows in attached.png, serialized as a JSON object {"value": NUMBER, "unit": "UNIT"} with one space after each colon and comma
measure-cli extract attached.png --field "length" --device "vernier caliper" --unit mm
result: {"value": 19.7, "unit": "mm"}
